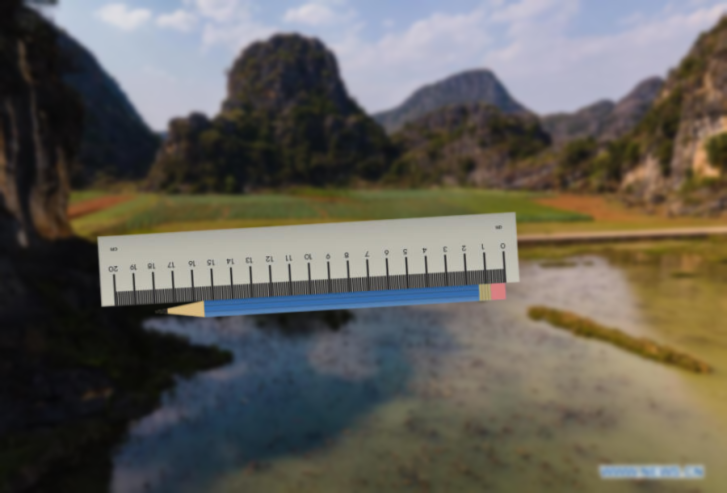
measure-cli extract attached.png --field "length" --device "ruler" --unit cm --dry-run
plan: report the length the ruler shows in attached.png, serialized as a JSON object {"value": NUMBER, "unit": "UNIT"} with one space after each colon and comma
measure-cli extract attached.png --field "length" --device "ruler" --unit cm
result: {"value": 18, "unit": "cm"}
